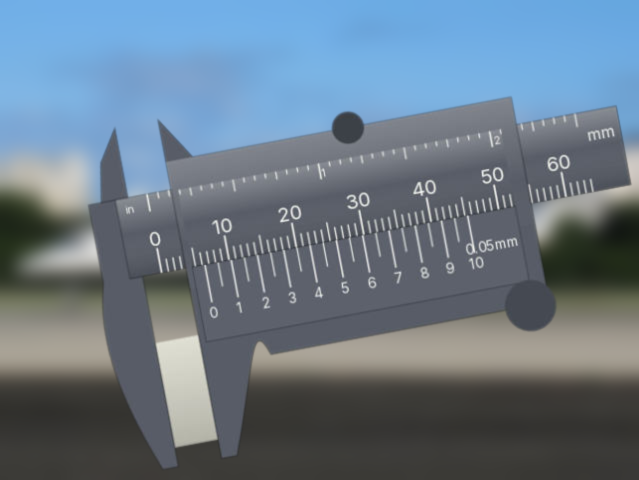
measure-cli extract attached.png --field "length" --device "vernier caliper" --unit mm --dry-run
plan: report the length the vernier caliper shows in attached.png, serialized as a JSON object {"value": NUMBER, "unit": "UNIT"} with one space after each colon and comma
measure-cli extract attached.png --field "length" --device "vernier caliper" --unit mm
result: {"value": 6.4, "unit": "mm"}
